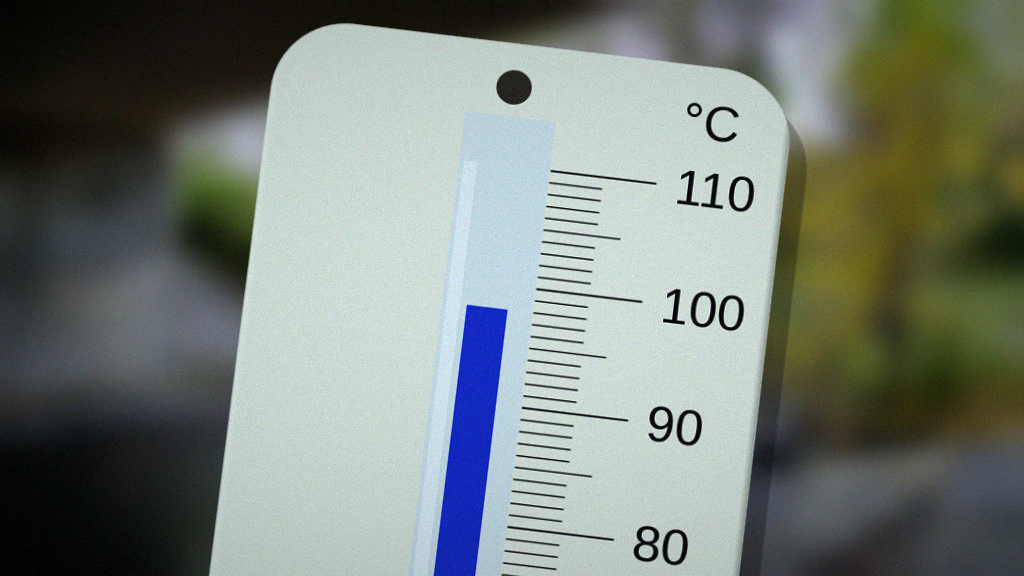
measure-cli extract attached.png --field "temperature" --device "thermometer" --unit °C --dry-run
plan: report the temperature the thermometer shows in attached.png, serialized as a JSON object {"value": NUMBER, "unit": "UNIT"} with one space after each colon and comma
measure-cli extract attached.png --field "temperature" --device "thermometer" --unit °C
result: {"value": 98, "unit": "°C"}
